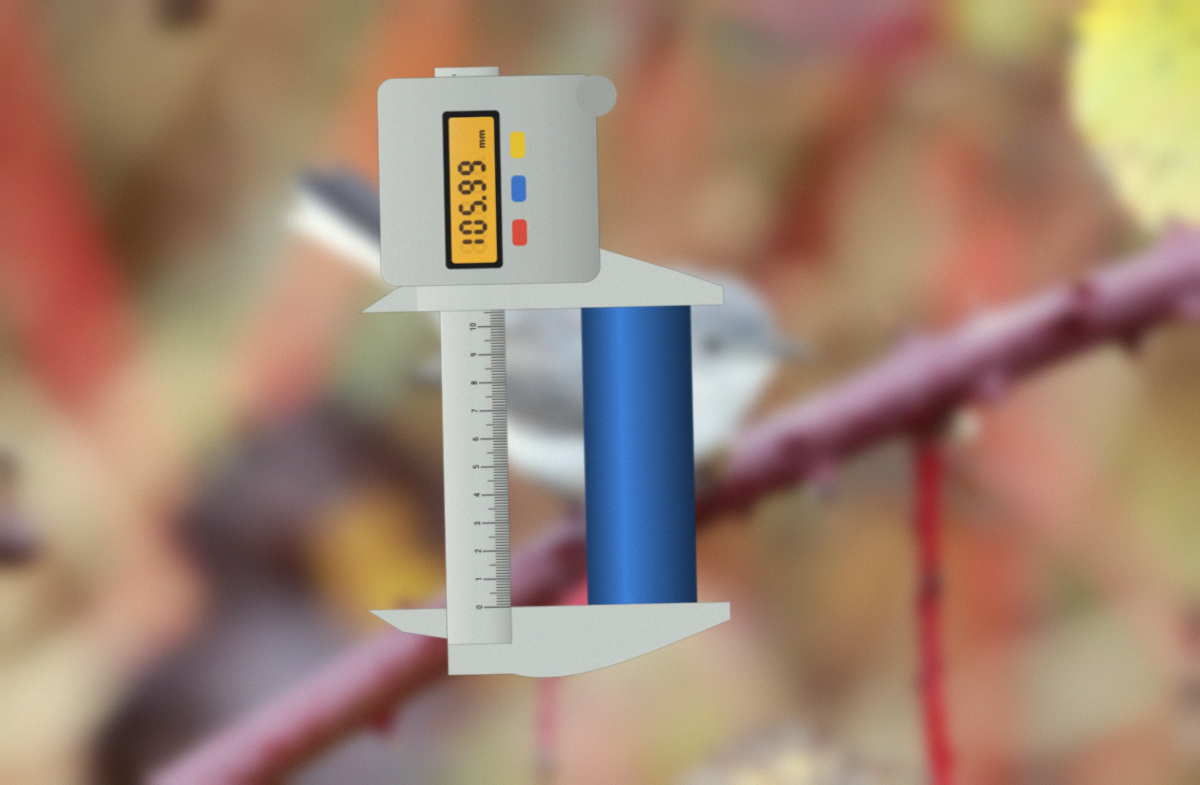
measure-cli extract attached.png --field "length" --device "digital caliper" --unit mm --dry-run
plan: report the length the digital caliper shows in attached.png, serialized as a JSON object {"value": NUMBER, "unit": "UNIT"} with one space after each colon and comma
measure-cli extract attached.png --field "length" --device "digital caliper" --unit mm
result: {"value": 105.99, "unit": "mm"}
